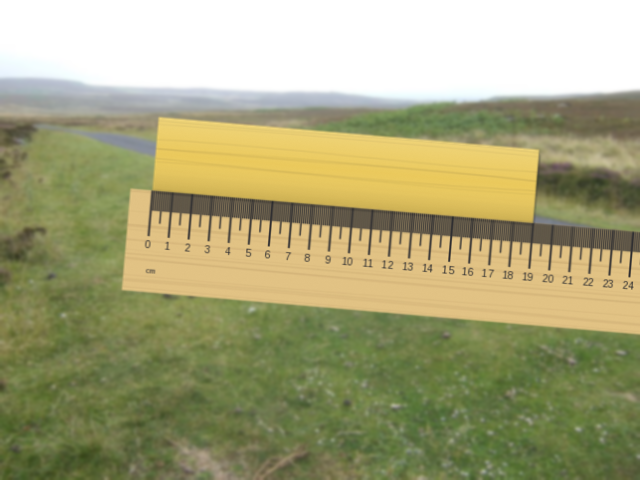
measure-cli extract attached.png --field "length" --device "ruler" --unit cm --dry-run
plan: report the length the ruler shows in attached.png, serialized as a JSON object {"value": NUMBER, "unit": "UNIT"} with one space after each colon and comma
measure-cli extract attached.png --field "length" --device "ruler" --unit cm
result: {"value": 19, "unit": "cm"}
